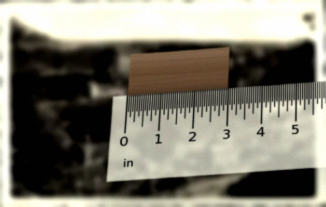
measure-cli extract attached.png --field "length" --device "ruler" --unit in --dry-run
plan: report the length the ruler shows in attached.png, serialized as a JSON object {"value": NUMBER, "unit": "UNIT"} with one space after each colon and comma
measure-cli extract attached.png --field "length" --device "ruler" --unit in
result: {"value": 3, "unit": "in"}
